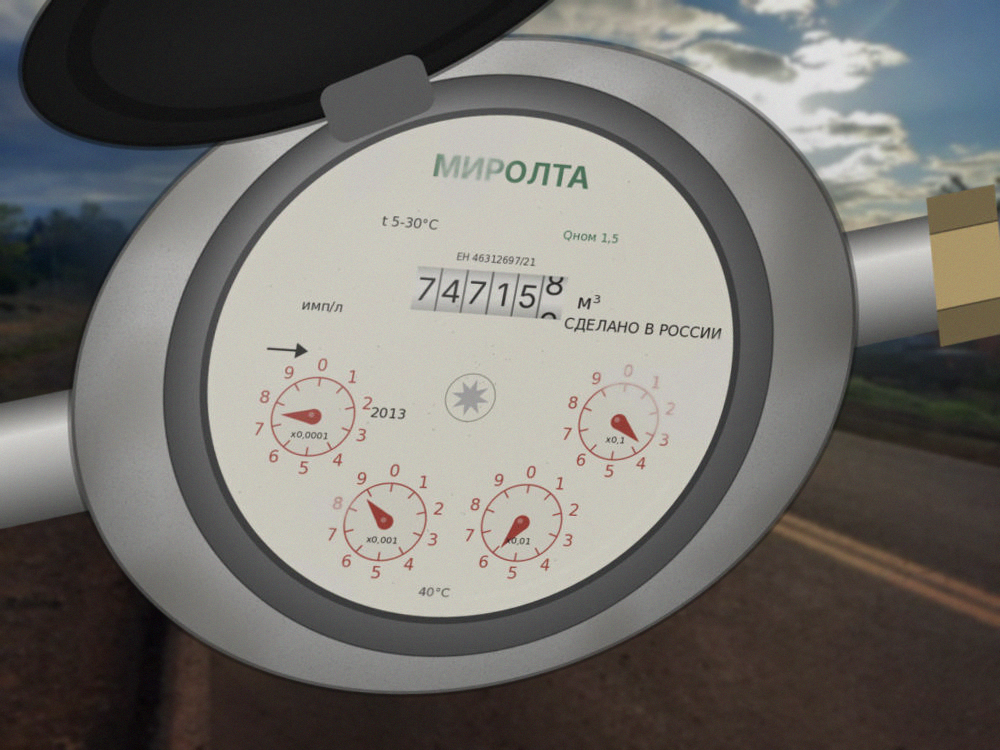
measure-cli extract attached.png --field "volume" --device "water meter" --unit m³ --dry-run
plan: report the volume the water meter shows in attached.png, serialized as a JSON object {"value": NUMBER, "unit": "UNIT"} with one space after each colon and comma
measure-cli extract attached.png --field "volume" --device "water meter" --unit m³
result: {"value": 747158.3587, "unit": "m³"}
